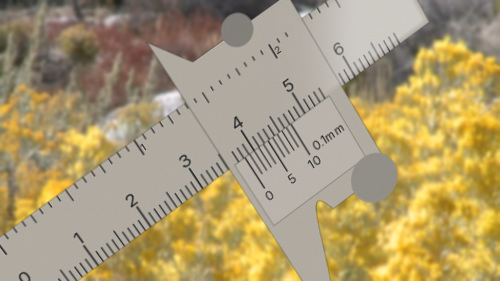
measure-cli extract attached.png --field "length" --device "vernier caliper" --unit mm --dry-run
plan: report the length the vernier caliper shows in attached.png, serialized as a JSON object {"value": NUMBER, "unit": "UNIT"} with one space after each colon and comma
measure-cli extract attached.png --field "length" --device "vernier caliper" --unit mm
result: {"value": 38.2, "unit": "mm"}
